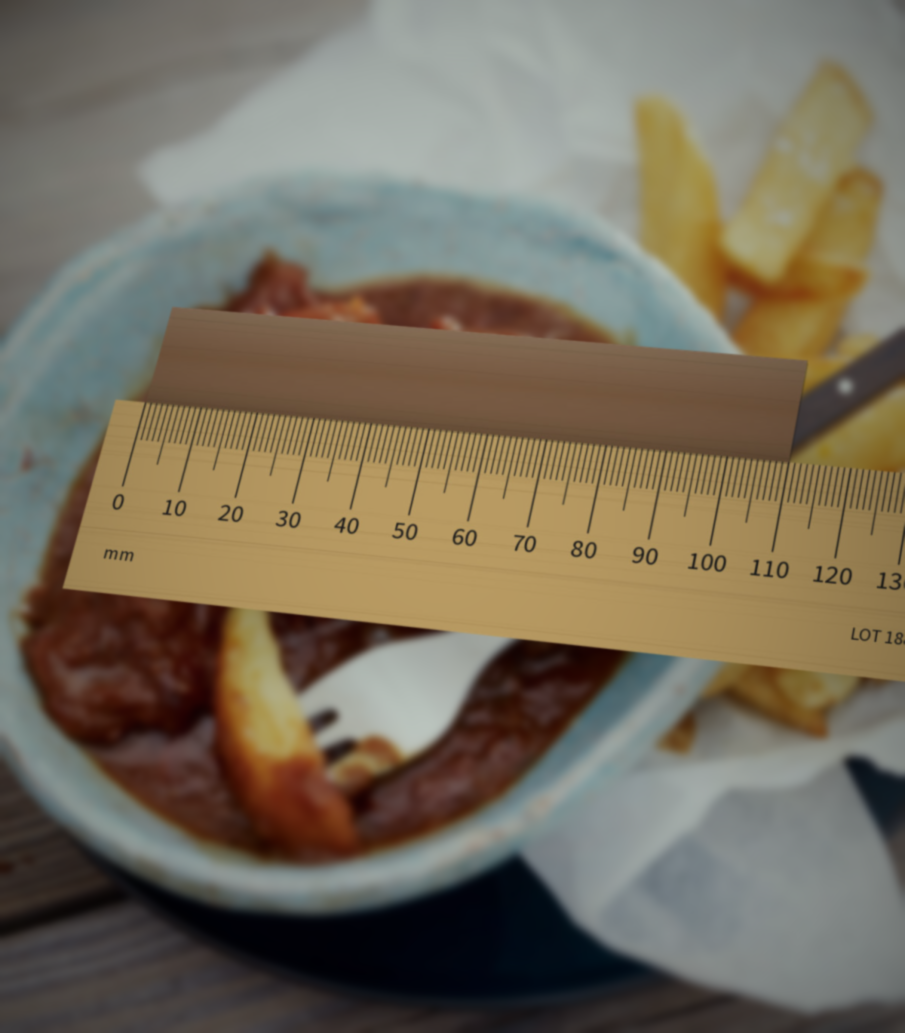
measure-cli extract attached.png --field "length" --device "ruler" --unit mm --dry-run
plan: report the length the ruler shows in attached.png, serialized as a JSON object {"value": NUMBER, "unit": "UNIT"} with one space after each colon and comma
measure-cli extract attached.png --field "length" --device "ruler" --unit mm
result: {"value": 110, "unit": "mm"}
